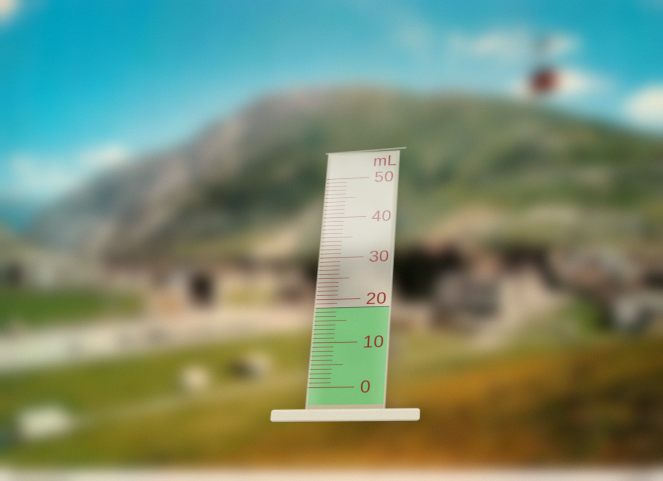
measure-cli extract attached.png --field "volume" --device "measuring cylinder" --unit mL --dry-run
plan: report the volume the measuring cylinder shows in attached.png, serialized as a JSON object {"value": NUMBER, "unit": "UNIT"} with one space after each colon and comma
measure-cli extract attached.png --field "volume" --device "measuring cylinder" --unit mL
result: {"value": 18, "unit": "mL"}
